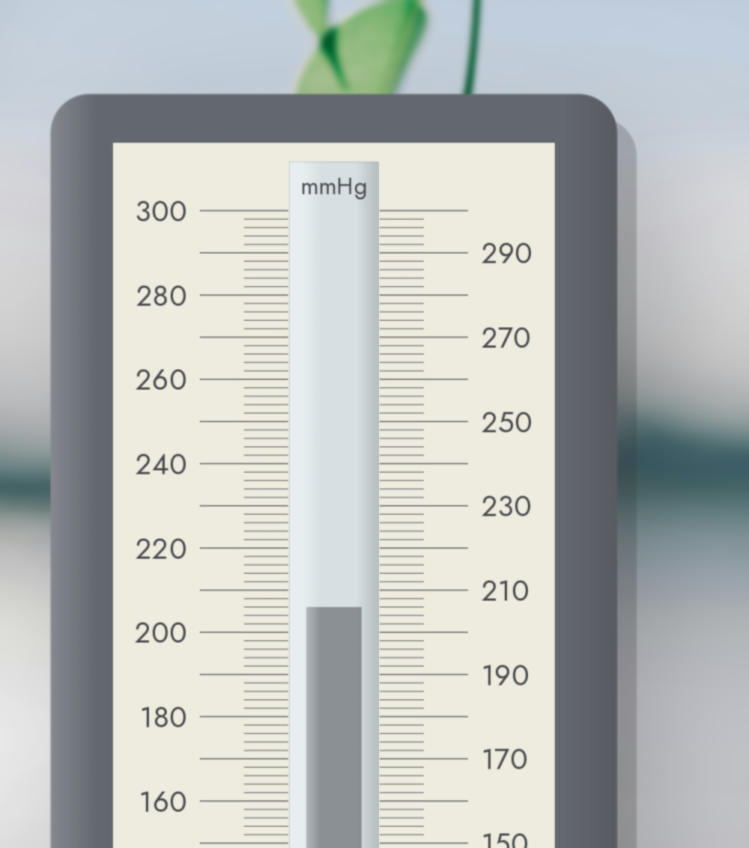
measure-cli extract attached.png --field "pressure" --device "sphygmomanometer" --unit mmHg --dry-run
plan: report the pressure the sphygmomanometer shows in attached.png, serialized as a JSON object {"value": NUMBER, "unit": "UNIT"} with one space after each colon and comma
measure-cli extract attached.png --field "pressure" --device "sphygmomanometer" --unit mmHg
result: {"value": 206, "unit": "mmHg"}
